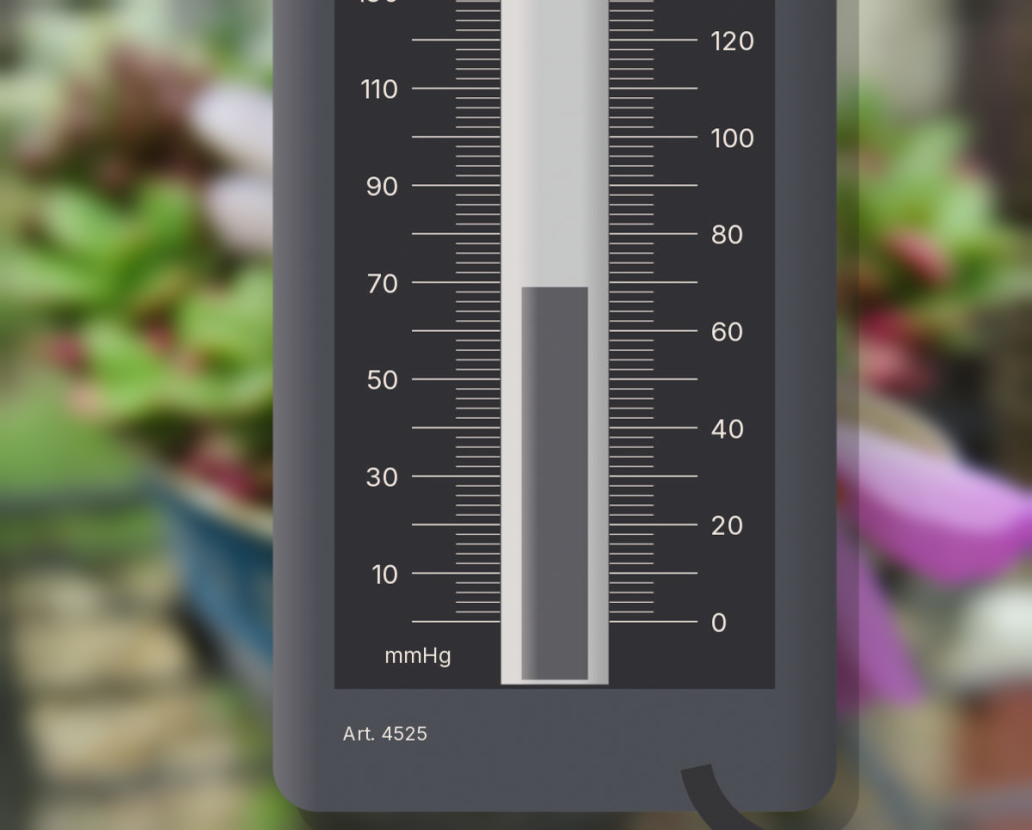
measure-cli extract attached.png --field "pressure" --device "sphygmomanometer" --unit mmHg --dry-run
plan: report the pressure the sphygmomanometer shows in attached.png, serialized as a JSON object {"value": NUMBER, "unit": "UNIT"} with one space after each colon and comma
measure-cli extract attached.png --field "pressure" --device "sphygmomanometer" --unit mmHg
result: {"value": 69, "unit": "mmHg"}
